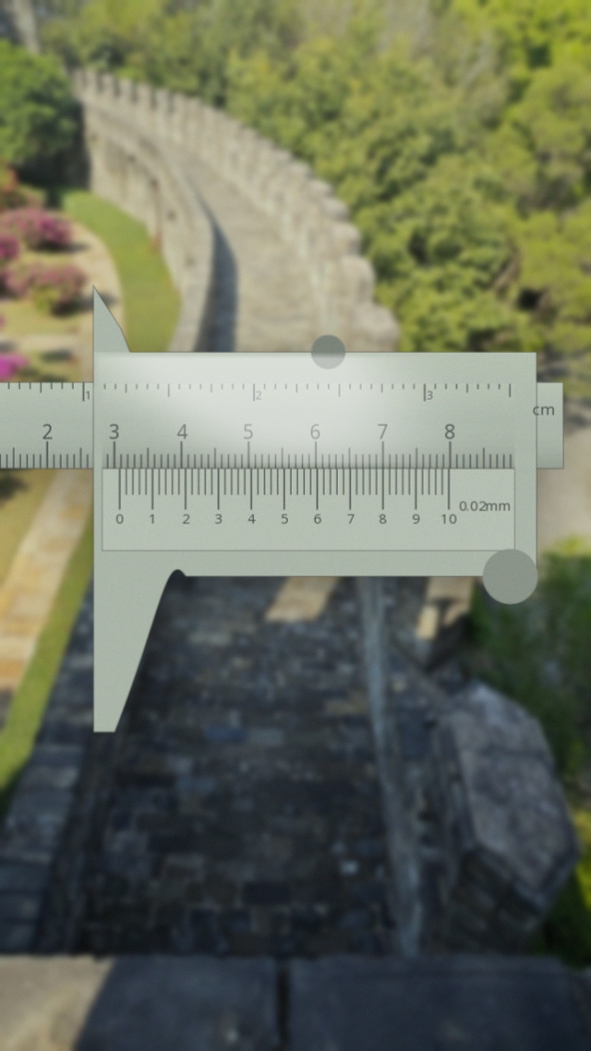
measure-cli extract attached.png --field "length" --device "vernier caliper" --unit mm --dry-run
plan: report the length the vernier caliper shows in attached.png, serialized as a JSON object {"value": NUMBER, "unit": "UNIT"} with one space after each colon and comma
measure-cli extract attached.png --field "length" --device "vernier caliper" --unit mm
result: {"value": 30.8, "unit": "mm"}
